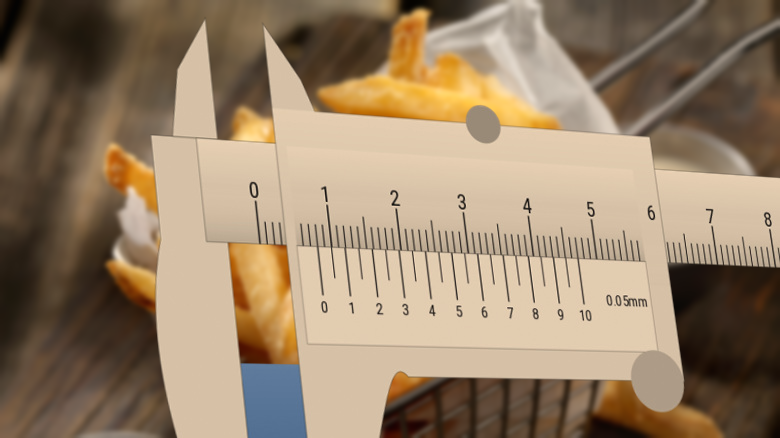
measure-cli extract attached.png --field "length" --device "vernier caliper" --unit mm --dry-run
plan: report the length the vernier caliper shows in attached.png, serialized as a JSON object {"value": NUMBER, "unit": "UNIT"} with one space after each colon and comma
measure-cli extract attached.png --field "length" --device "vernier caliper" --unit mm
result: {"value": 8.0, "unit": "mm"}
